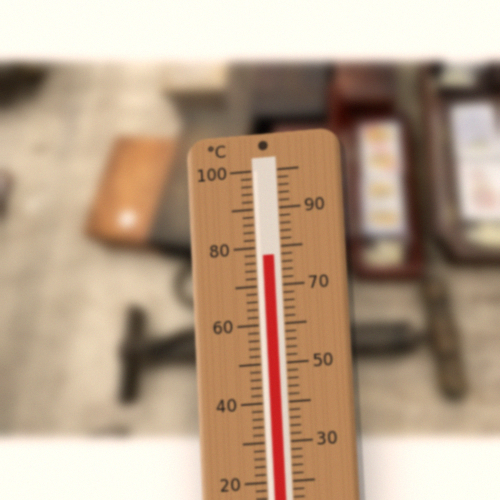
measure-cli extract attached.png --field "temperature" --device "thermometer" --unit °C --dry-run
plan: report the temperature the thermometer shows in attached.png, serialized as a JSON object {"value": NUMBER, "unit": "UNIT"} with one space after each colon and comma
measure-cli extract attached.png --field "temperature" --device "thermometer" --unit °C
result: {"value": 78, "unit": "°C"}
